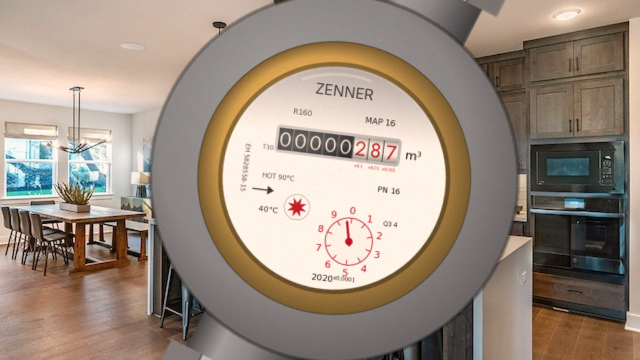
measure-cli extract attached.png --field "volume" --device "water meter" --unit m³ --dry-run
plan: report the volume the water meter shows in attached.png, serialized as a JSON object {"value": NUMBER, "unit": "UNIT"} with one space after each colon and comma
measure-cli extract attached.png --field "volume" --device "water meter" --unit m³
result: {"value": 0.2869, "unit": "m³"}
